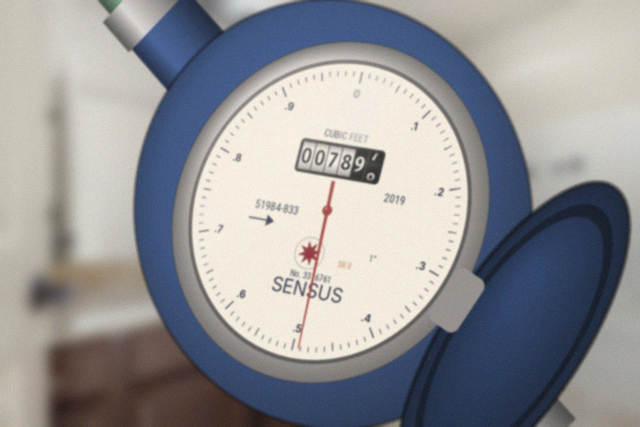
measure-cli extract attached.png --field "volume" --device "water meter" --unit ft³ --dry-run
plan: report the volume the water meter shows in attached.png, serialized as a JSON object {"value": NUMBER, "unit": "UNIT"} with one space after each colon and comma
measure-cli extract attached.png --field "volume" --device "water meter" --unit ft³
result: {"value": 7897.49, "unit": "ft³"}
